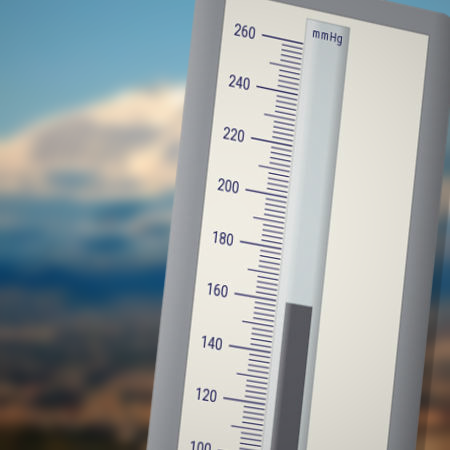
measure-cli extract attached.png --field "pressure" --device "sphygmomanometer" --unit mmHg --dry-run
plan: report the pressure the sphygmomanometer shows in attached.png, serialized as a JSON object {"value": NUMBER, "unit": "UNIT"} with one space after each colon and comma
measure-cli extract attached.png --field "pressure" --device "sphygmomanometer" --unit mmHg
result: {"value": 160, "unit": "mmHg"}
